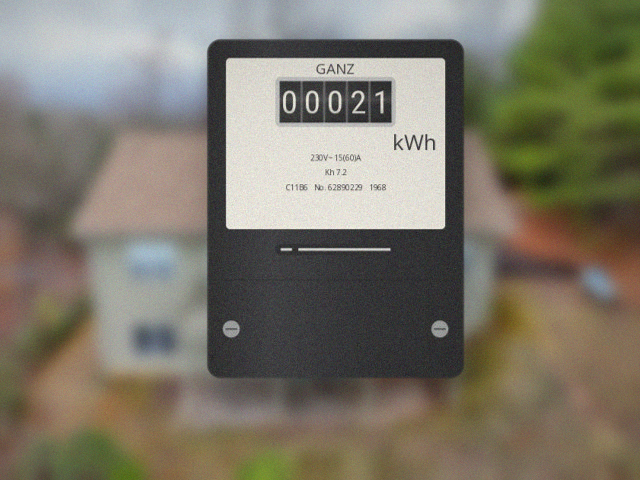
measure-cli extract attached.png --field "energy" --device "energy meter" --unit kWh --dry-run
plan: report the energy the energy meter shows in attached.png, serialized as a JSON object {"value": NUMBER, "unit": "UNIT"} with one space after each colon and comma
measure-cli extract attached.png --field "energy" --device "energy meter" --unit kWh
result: {"value": 21, "unit": "kWh"}
